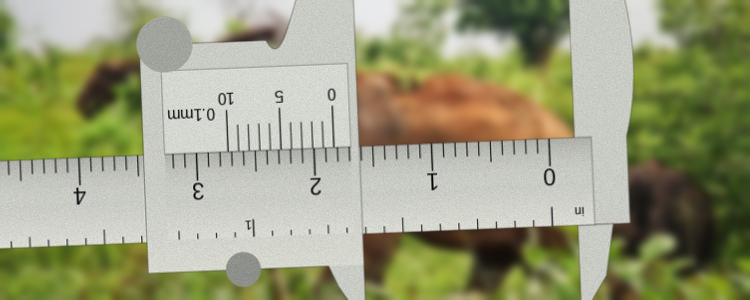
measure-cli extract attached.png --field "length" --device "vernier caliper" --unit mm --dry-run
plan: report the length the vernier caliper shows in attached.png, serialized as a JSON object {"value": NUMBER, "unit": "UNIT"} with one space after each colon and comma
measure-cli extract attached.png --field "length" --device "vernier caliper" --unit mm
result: {"value": 18.3, "unit": "mm"}
